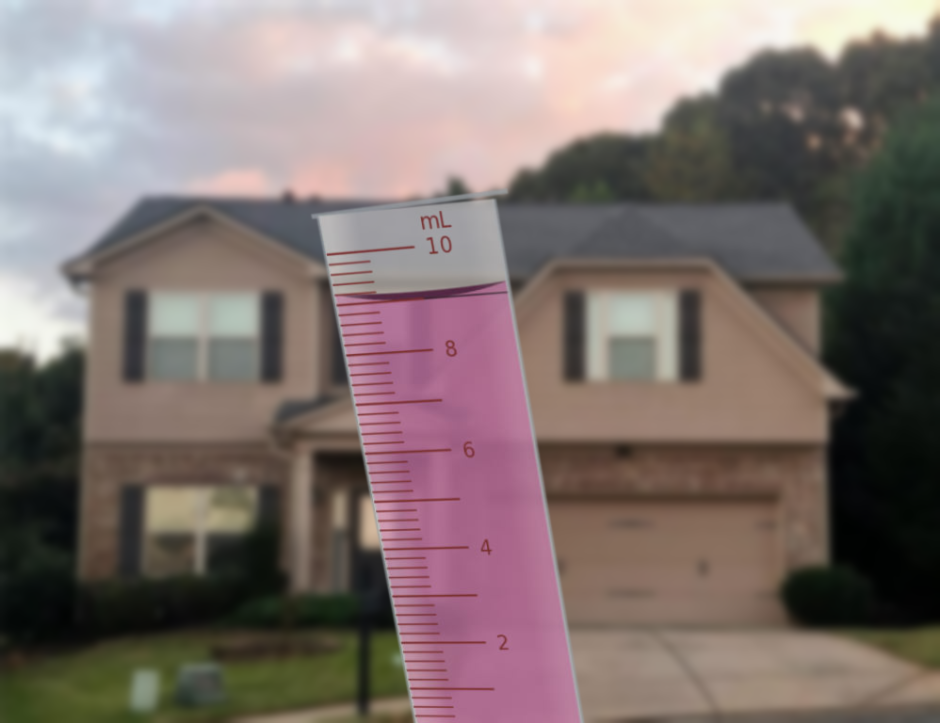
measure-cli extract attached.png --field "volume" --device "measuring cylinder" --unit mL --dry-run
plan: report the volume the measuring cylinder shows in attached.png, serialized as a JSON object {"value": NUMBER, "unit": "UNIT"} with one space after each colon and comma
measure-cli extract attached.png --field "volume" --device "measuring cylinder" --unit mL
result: {"value": 9, "unit": "mL"}
